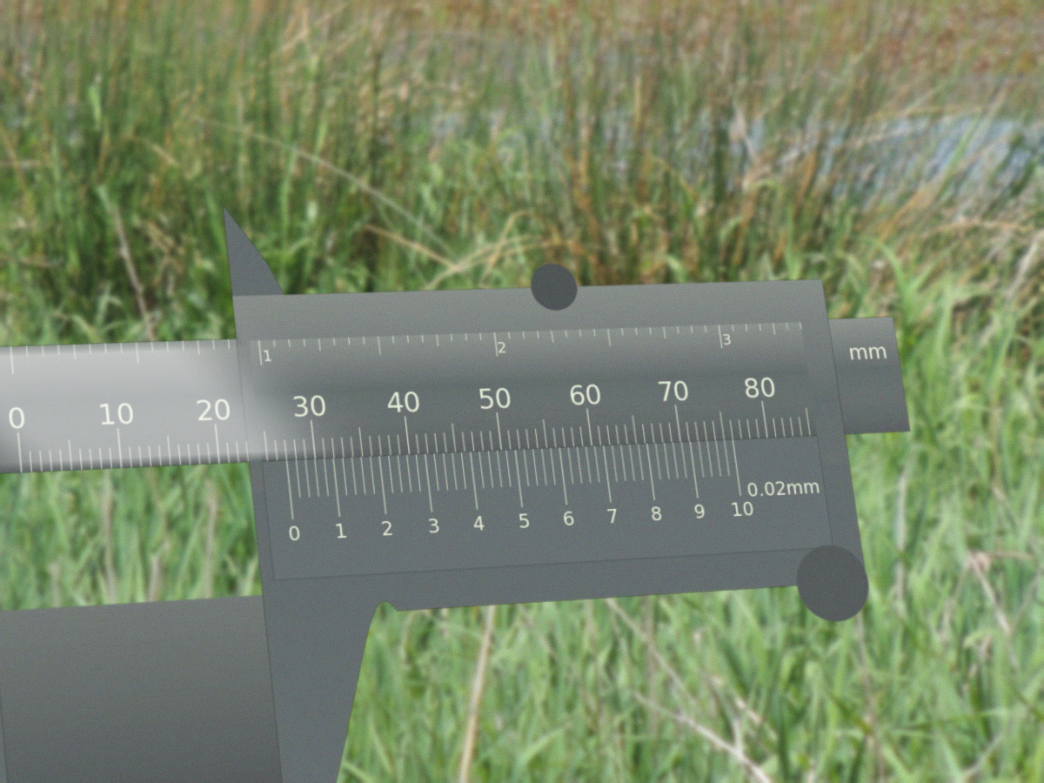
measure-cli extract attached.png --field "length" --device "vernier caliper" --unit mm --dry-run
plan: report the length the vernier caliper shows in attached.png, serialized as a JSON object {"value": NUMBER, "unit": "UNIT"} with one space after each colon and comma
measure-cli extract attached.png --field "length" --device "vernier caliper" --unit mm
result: {"value": 27.0, "unit": "mm"}
